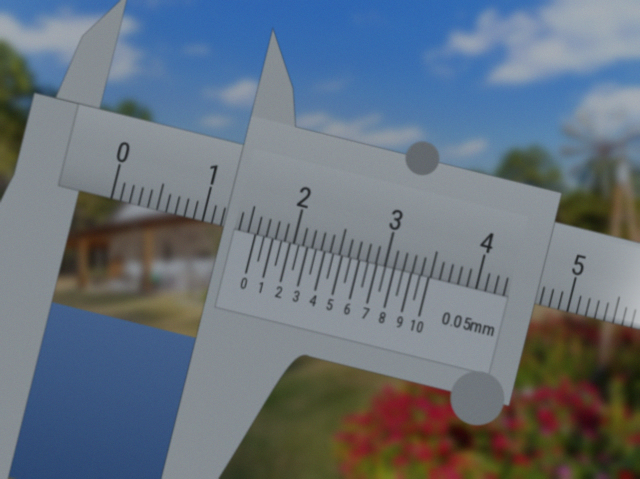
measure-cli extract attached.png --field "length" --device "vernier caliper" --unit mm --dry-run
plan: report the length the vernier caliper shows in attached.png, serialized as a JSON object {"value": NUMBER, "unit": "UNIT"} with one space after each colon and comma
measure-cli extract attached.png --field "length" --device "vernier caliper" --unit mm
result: {"value": 15.8, "unit": "mm"}
